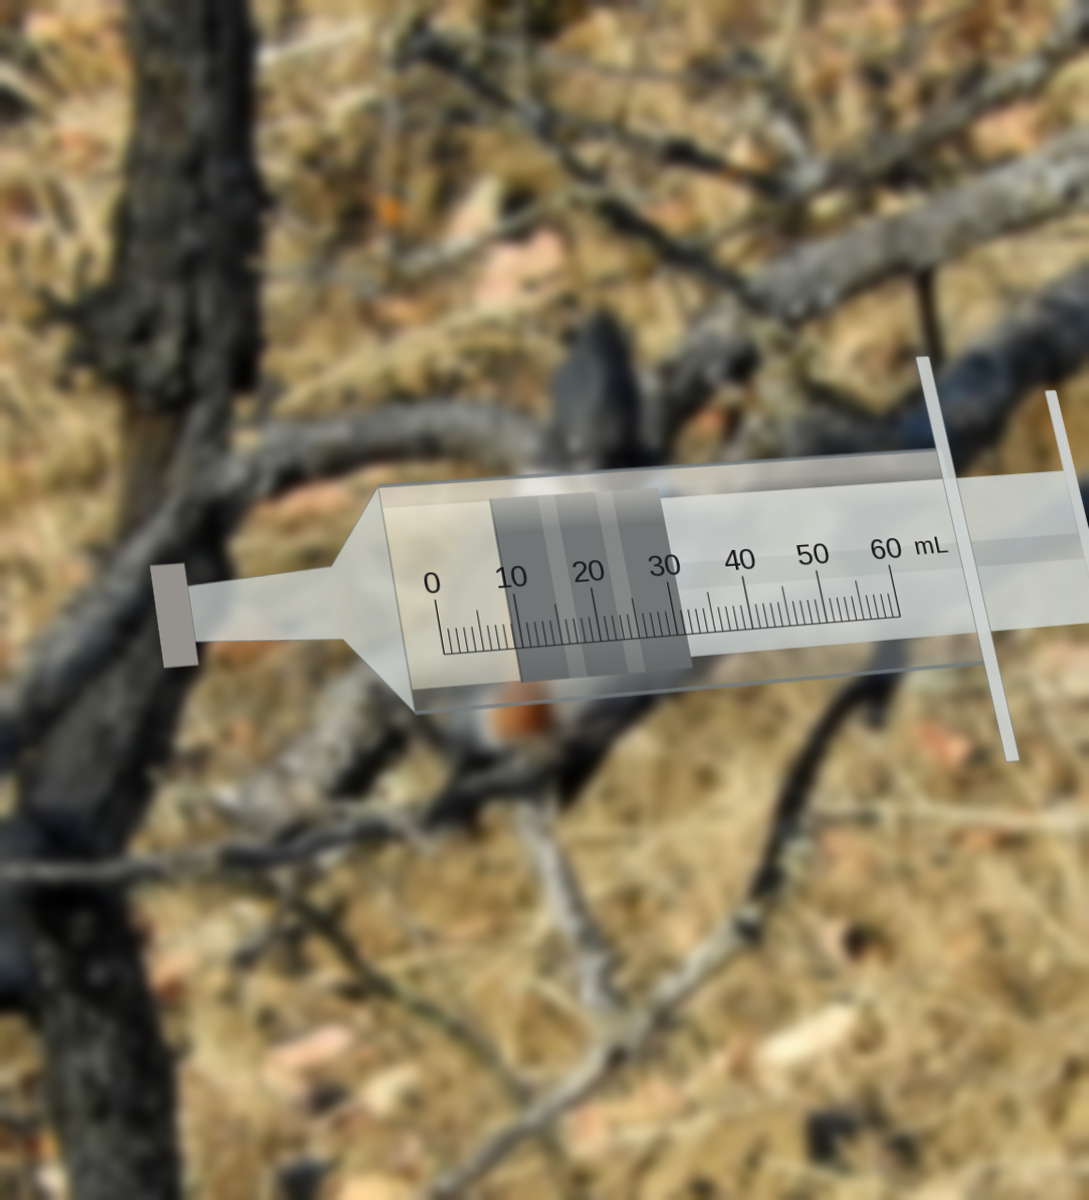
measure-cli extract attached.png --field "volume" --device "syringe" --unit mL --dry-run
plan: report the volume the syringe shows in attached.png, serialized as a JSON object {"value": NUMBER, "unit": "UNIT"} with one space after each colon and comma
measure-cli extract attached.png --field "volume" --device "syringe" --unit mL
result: {"value": 9, "unit": "mL"}
